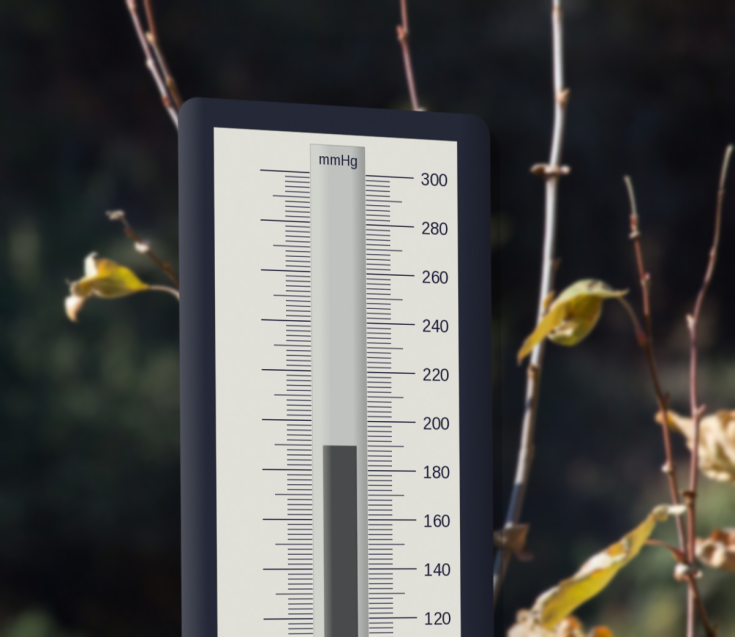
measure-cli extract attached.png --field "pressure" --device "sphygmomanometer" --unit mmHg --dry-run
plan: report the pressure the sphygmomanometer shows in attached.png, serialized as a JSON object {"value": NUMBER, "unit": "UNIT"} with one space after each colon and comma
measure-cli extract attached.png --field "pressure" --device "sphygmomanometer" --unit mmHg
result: {"value": 190, "unit": "mmHg"}
